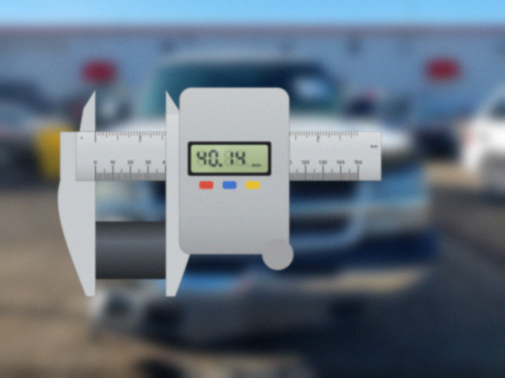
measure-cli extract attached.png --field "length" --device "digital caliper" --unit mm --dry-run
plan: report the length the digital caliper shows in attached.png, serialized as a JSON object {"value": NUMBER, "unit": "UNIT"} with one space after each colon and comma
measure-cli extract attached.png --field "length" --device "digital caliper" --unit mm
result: {"value": 40.14, "unit": "mm"}
